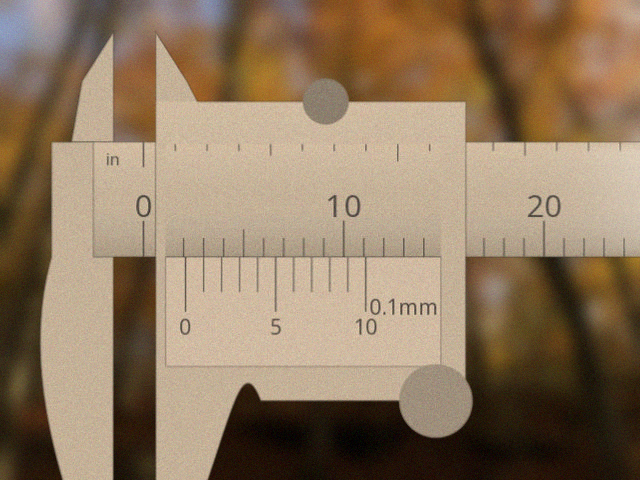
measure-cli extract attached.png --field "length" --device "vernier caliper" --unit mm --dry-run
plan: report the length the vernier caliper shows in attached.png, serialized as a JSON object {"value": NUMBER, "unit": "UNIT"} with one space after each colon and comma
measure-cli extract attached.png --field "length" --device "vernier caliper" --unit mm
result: {"value": 2.1, "unit": "mm"}
